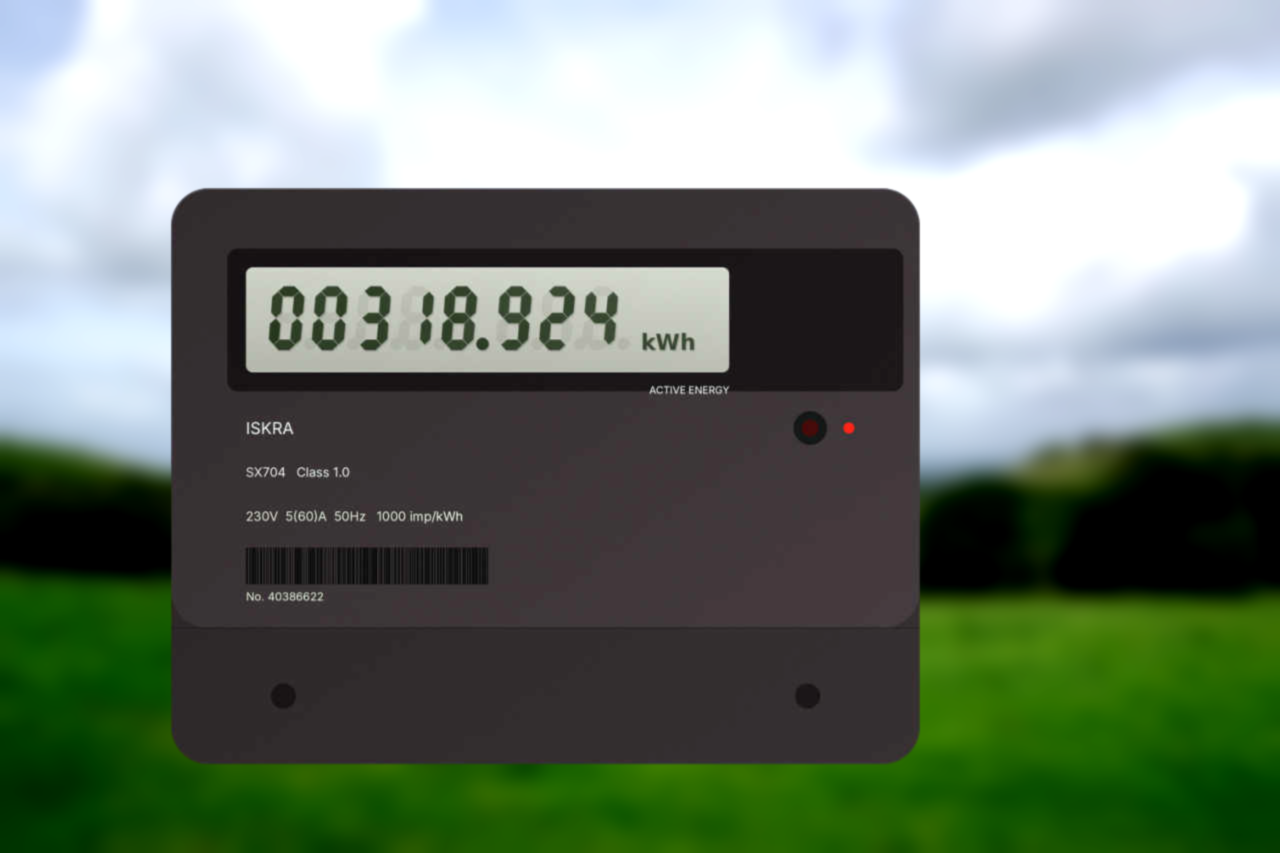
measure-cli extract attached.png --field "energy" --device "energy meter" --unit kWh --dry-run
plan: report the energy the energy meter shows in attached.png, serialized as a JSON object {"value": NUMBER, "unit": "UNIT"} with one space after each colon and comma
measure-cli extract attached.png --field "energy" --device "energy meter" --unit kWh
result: {"value": 318.924, "unit": "kWh"}
